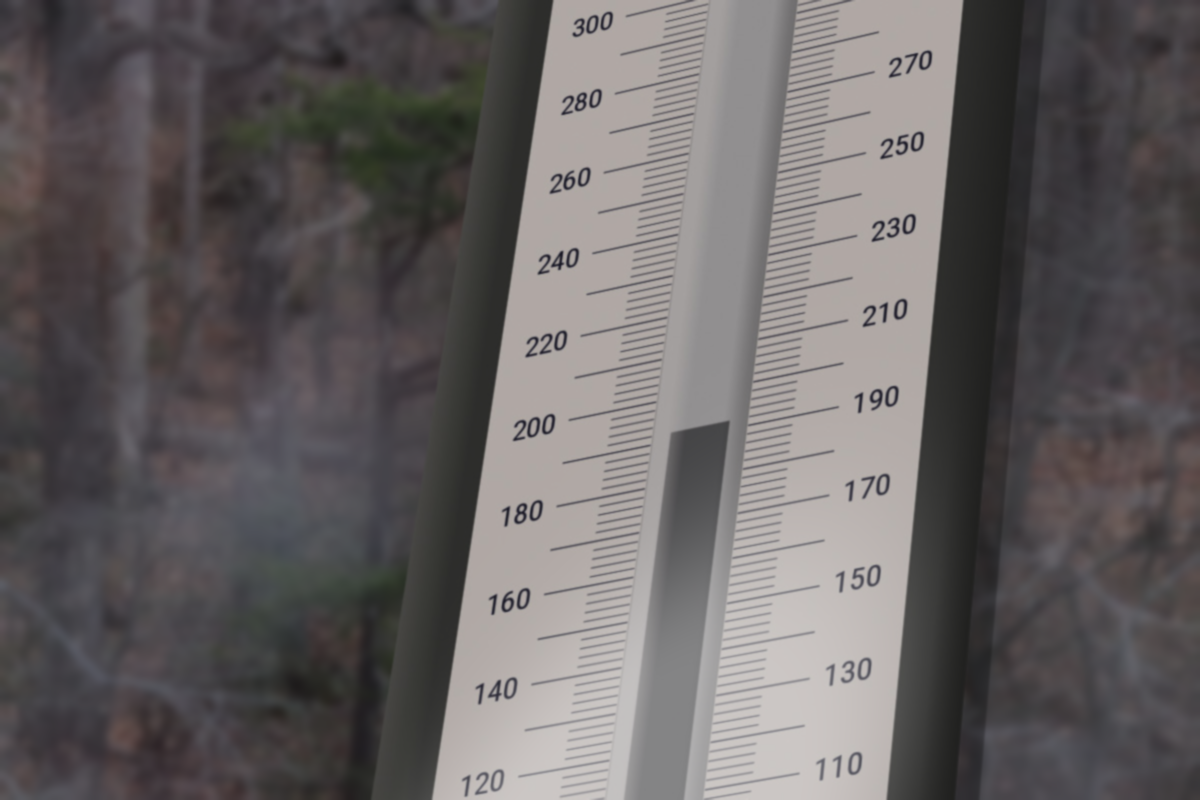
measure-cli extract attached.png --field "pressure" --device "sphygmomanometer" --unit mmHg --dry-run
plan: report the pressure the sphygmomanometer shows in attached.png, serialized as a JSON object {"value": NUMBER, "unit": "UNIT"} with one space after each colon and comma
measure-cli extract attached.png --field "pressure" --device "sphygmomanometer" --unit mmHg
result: {"value": 192, "unit": "mmHg"}
